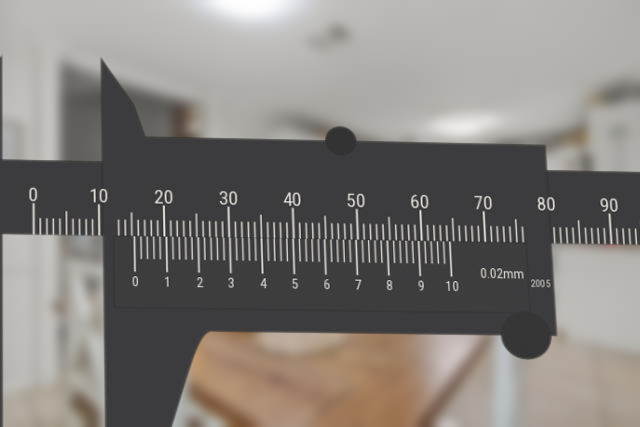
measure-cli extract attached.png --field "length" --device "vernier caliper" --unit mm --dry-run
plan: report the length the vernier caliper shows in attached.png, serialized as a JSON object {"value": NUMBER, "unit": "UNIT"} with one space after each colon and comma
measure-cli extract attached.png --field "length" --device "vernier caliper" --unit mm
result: {"value": 15.4, "unit": "mm"}
